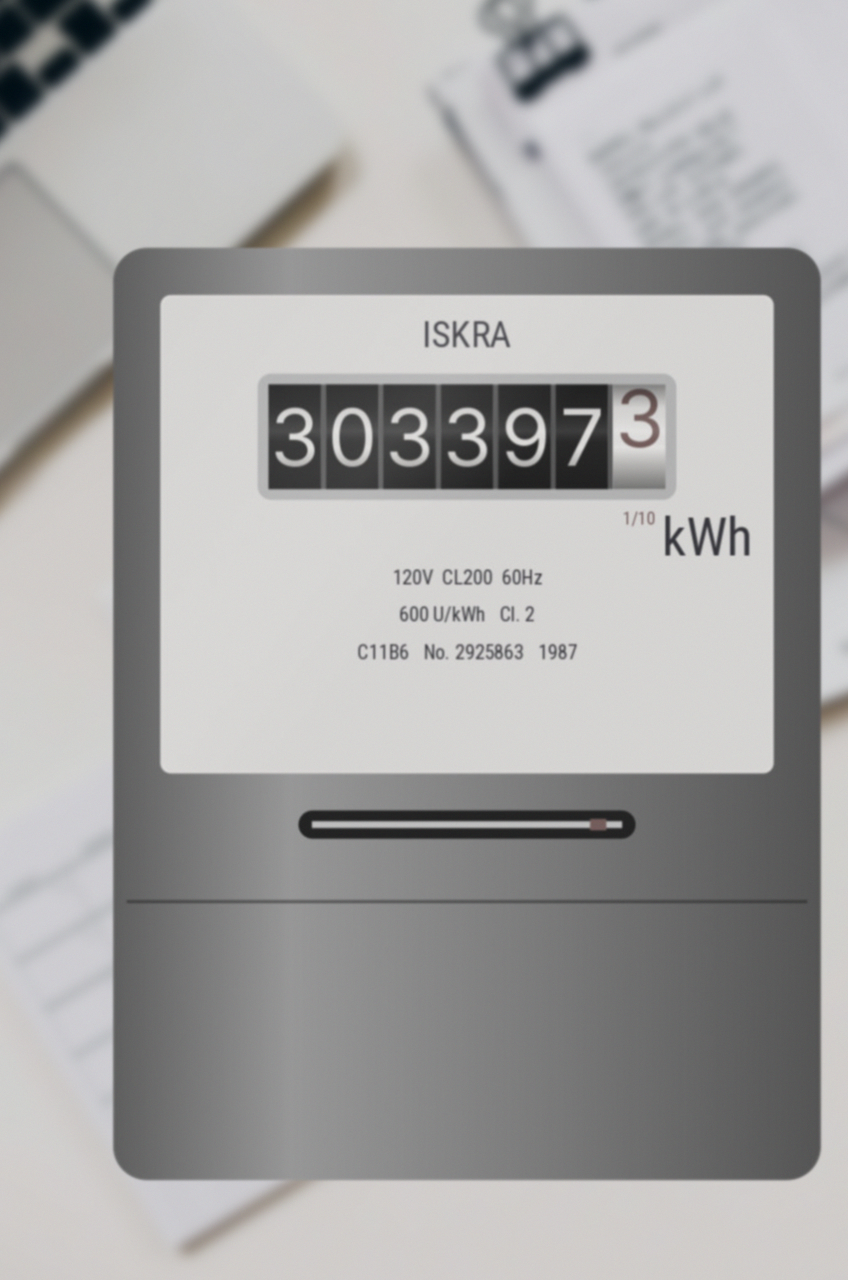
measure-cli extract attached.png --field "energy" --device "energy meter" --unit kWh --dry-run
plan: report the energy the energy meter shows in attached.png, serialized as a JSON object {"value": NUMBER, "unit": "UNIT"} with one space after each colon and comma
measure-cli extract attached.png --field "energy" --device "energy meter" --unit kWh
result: {"value": 303397.3, "unit": "kWh"}
